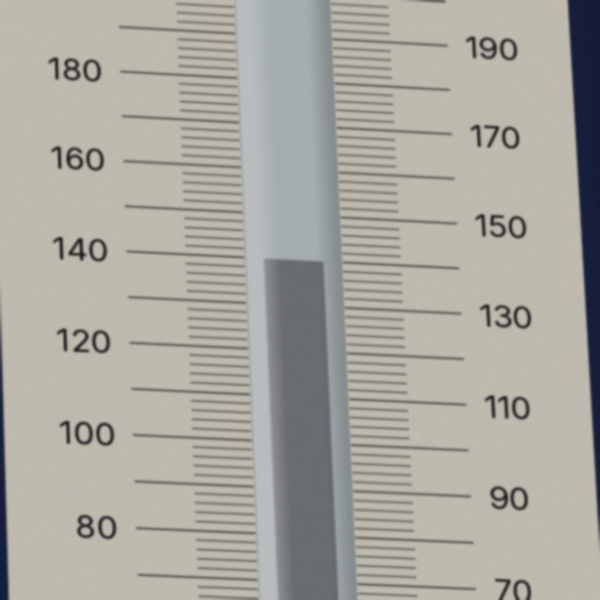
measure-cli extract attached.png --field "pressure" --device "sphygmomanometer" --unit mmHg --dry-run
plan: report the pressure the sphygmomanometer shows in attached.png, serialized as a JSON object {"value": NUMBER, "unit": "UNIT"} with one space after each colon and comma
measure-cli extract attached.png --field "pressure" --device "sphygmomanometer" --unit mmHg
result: {"value": 140, "unit": "mmHg"}
